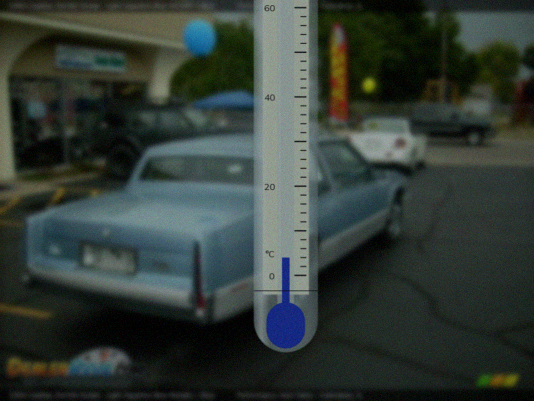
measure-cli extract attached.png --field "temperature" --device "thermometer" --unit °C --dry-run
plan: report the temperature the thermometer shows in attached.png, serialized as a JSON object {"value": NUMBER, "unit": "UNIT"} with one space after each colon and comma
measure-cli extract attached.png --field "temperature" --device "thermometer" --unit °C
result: {"value": 4, "unit": "°C"}
